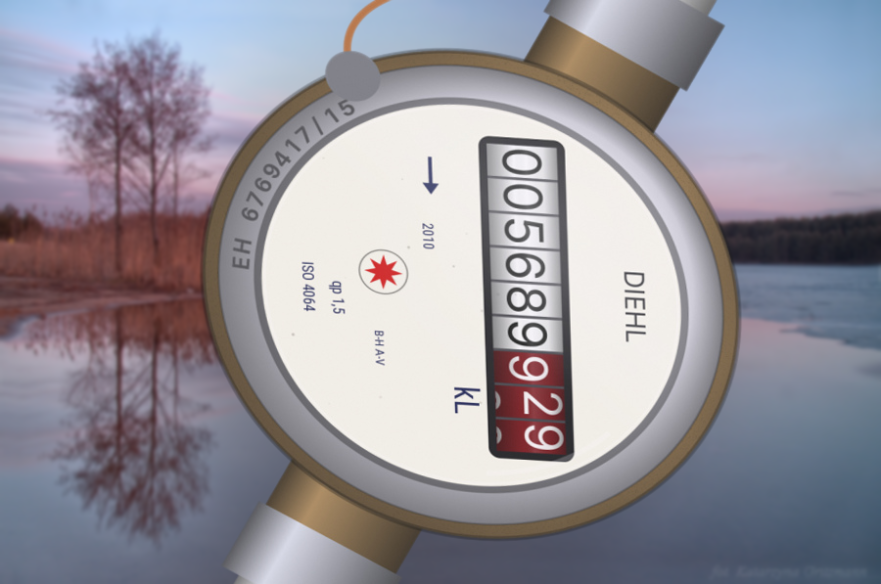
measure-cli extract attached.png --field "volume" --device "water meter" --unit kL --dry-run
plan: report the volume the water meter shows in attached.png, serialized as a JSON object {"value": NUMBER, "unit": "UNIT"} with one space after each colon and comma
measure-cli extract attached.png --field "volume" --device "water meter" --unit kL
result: {"value": 5689.929, "unit": "kL"}
